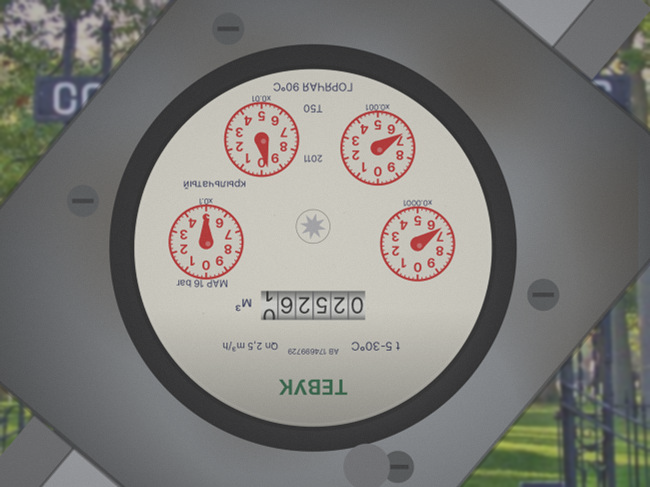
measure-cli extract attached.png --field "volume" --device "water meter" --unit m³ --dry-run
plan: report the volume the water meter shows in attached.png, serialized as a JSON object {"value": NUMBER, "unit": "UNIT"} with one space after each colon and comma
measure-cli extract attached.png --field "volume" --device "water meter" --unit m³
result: {"value": 25260.4966, "unit": "m³"}
